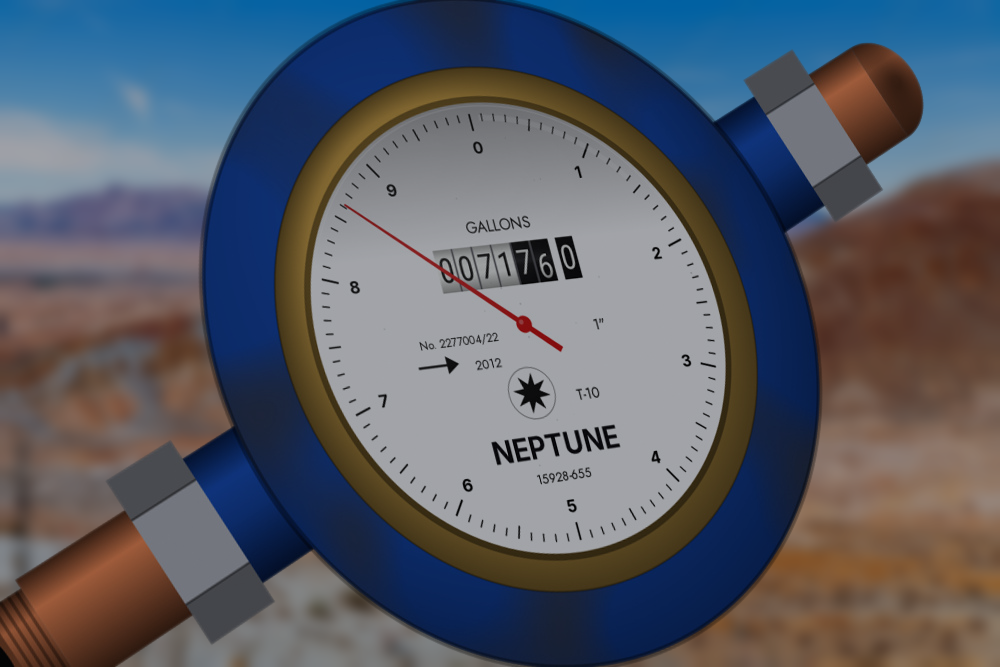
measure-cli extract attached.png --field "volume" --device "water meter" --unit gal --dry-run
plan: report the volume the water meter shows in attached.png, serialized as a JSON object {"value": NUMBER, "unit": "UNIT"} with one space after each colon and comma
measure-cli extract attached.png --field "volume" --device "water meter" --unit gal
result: {"value": 71758.6, "unit": "gal"}
